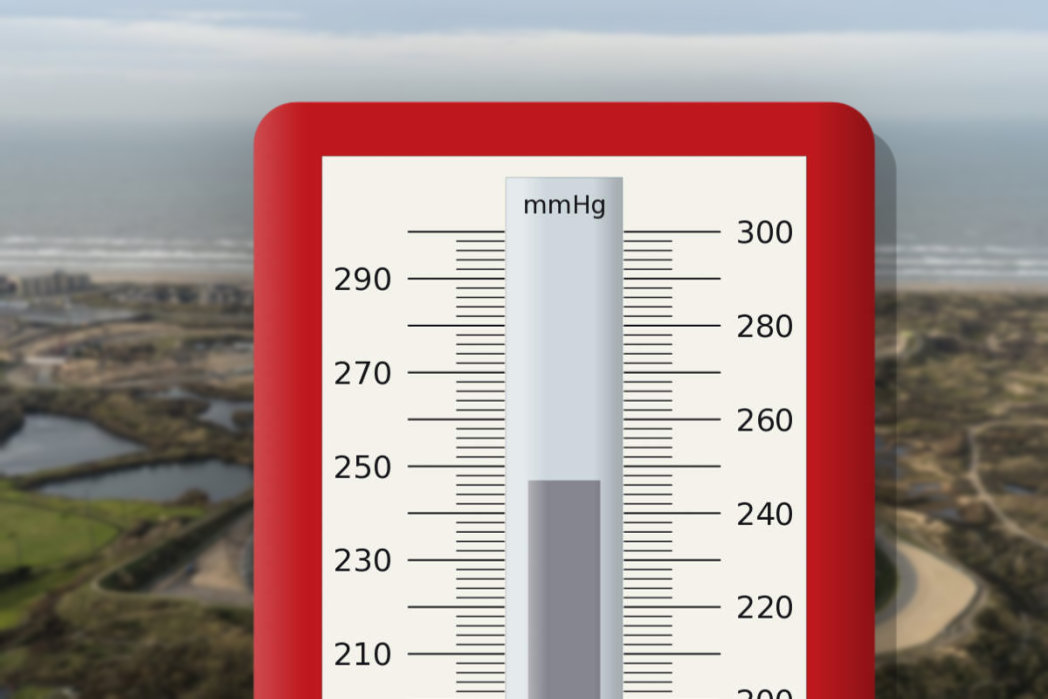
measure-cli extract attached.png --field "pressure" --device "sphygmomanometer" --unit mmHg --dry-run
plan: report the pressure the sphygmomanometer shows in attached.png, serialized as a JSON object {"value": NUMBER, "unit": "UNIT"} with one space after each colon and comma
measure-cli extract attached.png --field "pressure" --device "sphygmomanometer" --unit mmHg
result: {"value": 247, "unit": "mmHg"}
